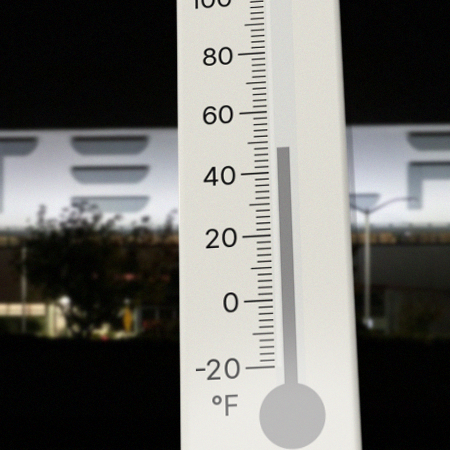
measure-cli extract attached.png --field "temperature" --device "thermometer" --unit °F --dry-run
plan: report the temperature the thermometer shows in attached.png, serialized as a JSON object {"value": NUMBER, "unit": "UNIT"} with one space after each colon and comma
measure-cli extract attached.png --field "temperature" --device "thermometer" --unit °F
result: {"value": 48, "unit": "°F"}
